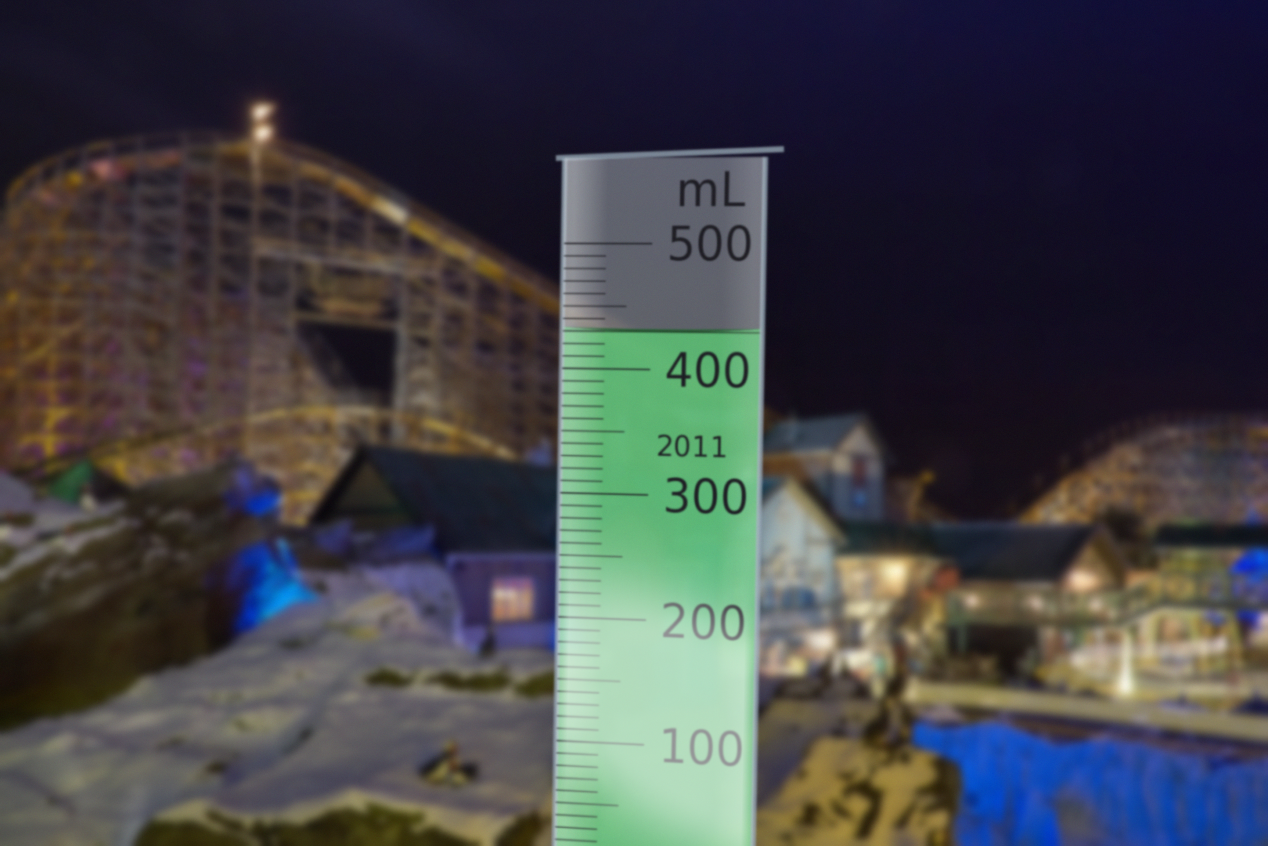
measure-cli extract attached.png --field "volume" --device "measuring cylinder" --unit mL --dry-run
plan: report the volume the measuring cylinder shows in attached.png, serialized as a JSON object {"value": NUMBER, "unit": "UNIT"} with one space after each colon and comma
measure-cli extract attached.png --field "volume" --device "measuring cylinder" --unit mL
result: {"value": 430, "unit": "mL"}
